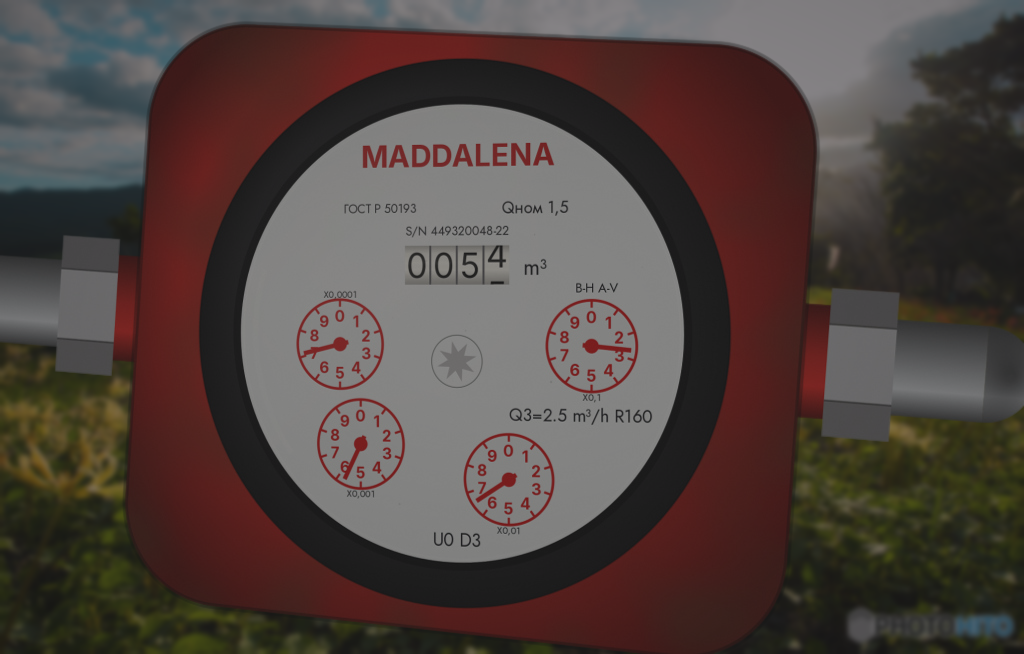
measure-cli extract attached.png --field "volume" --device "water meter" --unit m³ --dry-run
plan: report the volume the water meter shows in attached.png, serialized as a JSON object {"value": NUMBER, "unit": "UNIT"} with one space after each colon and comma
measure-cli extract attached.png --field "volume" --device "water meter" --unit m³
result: {"value": 54.2657, "unit": "m³"}
